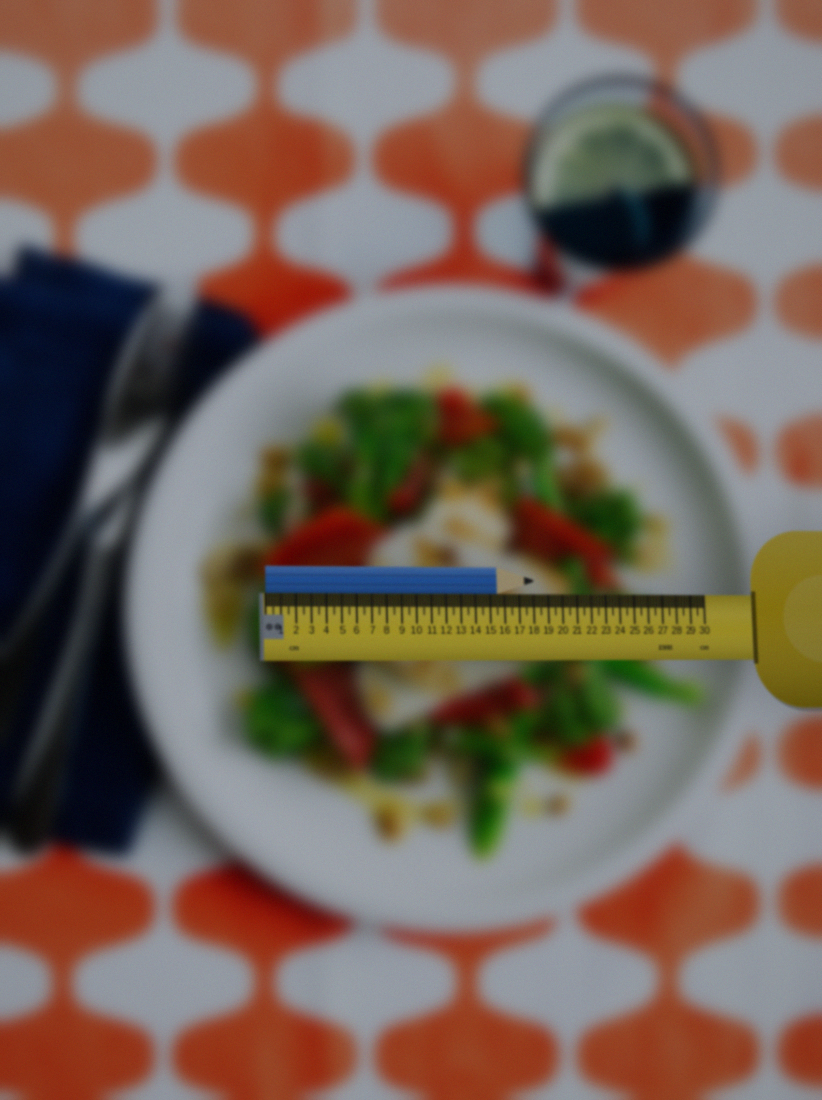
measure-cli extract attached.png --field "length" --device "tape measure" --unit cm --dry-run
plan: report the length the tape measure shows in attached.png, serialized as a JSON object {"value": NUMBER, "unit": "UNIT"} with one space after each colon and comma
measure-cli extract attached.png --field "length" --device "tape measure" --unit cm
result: {"value": 18, "unit": "cm"}
